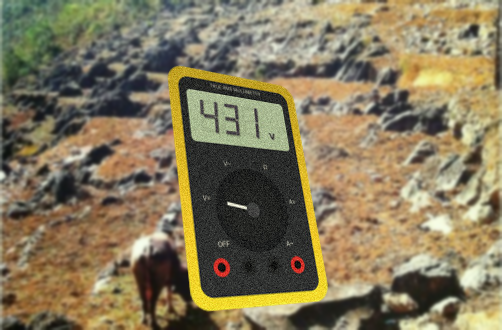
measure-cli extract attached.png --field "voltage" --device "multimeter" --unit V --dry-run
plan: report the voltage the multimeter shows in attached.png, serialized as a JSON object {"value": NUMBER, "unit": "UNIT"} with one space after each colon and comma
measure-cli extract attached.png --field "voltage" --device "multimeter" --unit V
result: {"value": 431, "unit": "V"}
